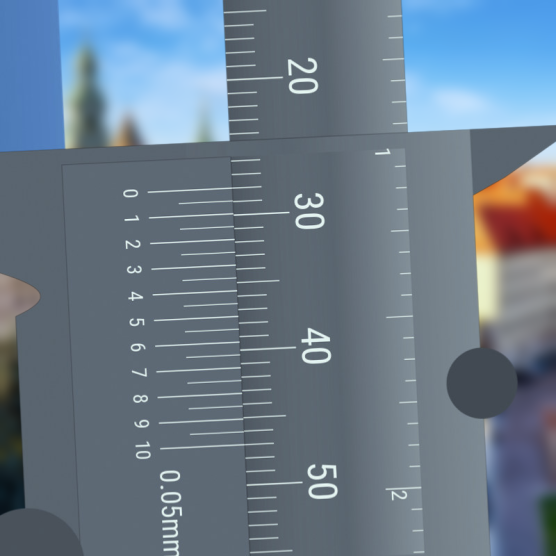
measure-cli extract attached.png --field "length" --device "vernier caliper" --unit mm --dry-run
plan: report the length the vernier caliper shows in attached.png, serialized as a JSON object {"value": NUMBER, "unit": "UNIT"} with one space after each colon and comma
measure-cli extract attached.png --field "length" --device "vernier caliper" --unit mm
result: {"value": 28.0, "unit": "mm"}
